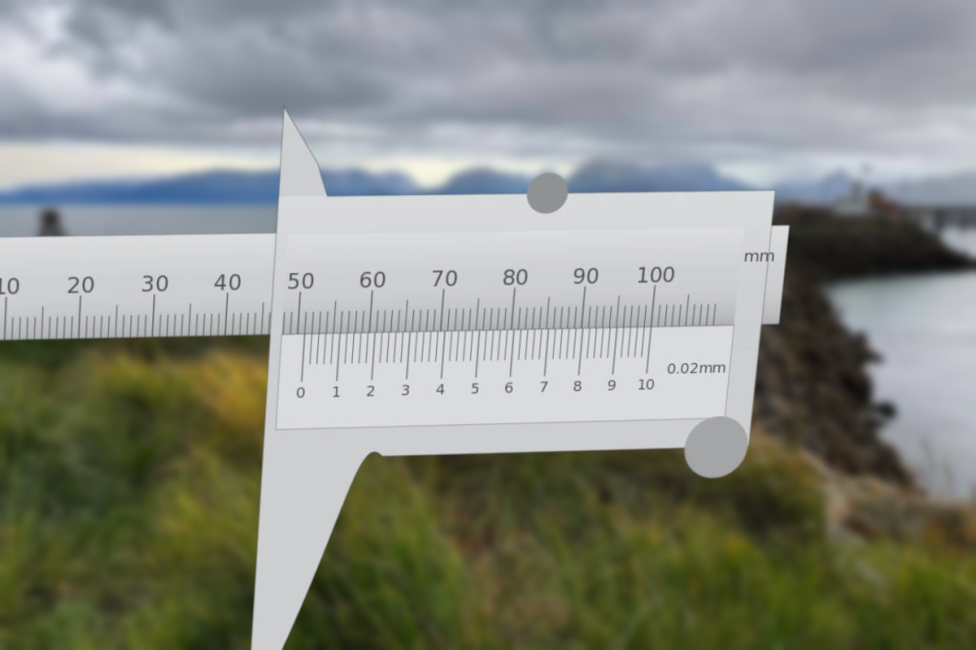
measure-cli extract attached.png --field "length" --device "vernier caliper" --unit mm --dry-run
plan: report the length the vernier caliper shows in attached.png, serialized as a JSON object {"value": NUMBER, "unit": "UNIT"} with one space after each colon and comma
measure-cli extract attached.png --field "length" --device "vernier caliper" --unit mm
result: {"value": 51.0, "unit": "mm"}
